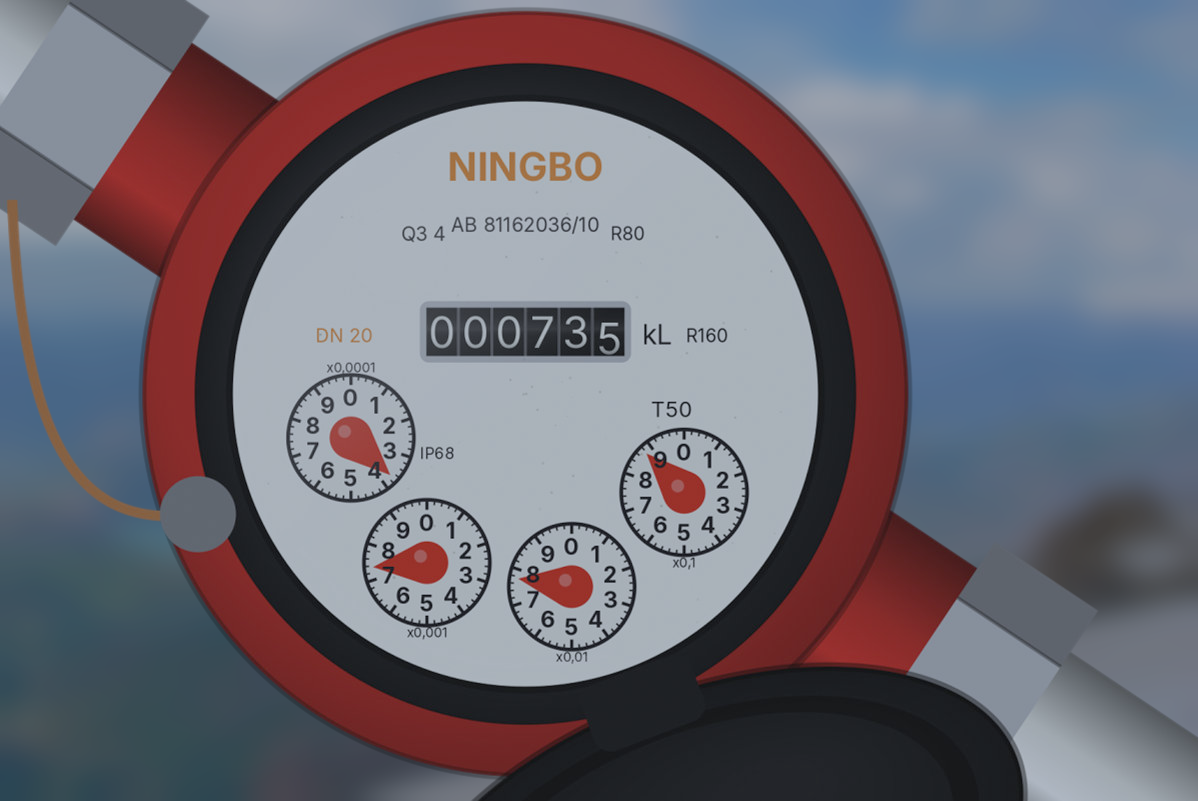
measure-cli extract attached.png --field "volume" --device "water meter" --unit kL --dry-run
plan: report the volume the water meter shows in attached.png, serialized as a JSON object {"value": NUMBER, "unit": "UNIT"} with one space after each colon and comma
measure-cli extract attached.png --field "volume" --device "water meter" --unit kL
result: {"value": 734.8773, "unit": "kL"}
